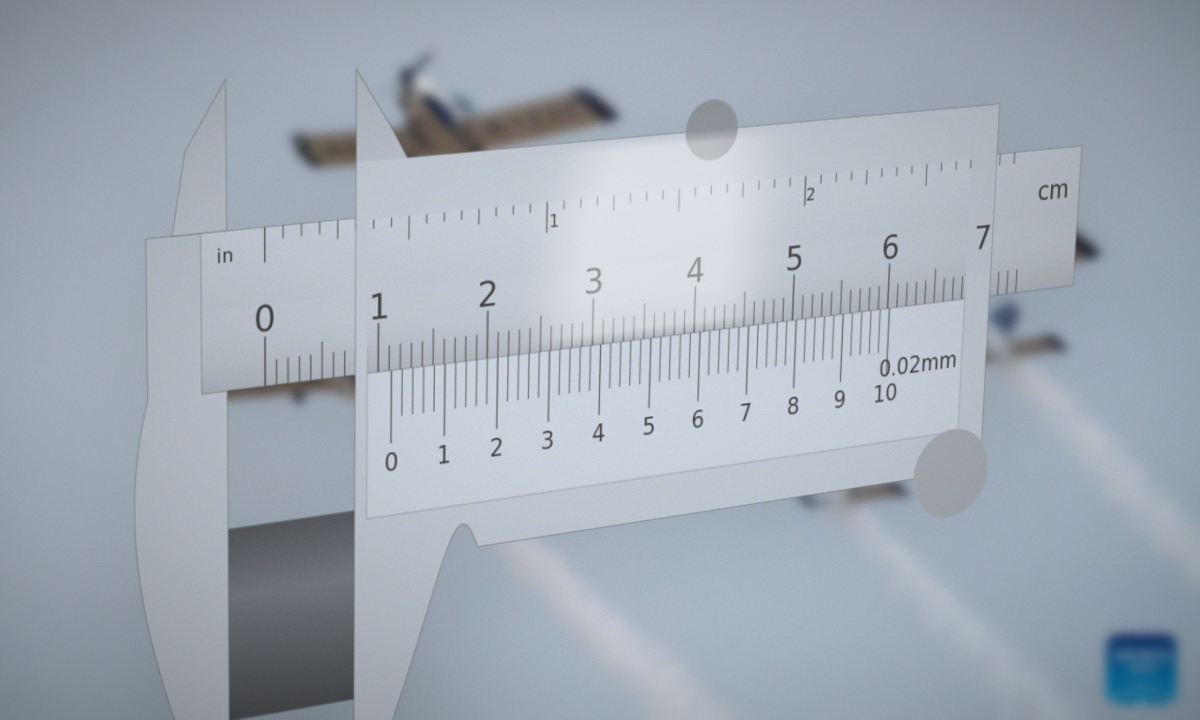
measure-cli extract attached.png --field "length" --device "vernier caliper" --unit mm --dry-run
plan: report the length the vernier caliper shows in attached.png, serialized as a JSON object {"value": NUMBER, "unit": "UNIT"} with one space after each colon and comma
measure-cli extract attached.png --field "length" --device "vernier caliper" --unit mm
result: {"value": 11.2, "unit": "mm"}
